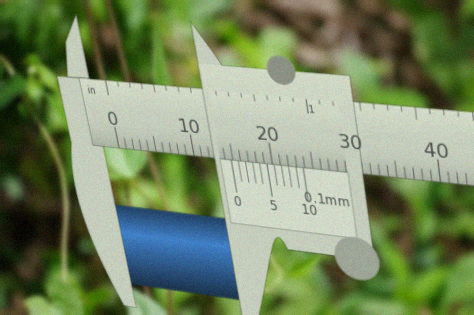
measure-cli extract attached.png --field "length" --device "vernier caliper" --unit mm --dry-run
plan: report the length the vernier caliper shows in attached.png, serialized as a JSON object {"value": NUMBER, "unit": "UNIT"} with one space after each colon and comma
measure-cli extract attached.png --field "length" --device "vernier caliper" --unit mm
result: {"value": 14.8, "unit": "mm"}
